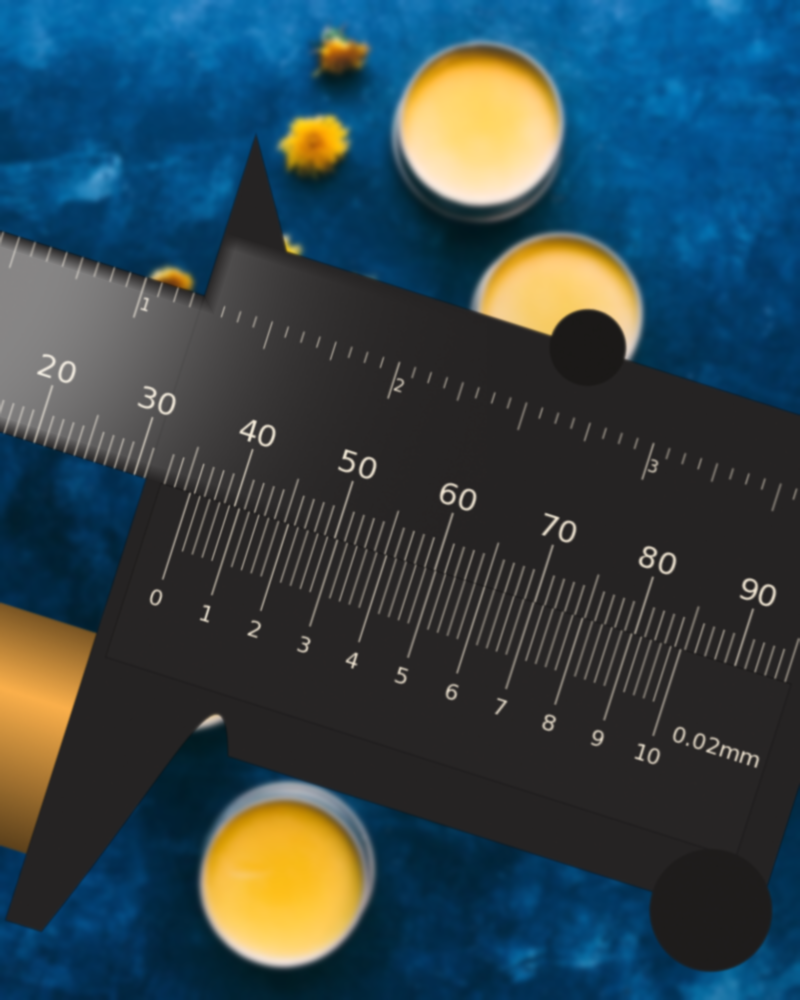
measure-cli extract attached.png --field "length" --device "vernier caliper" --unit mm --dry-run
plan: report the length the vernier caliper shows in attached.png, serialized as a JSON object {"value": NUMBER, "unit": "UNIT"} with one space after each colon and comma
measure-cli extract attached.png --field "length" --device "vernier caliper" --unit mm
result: {"value": 35.6, "unit": "mm"}
